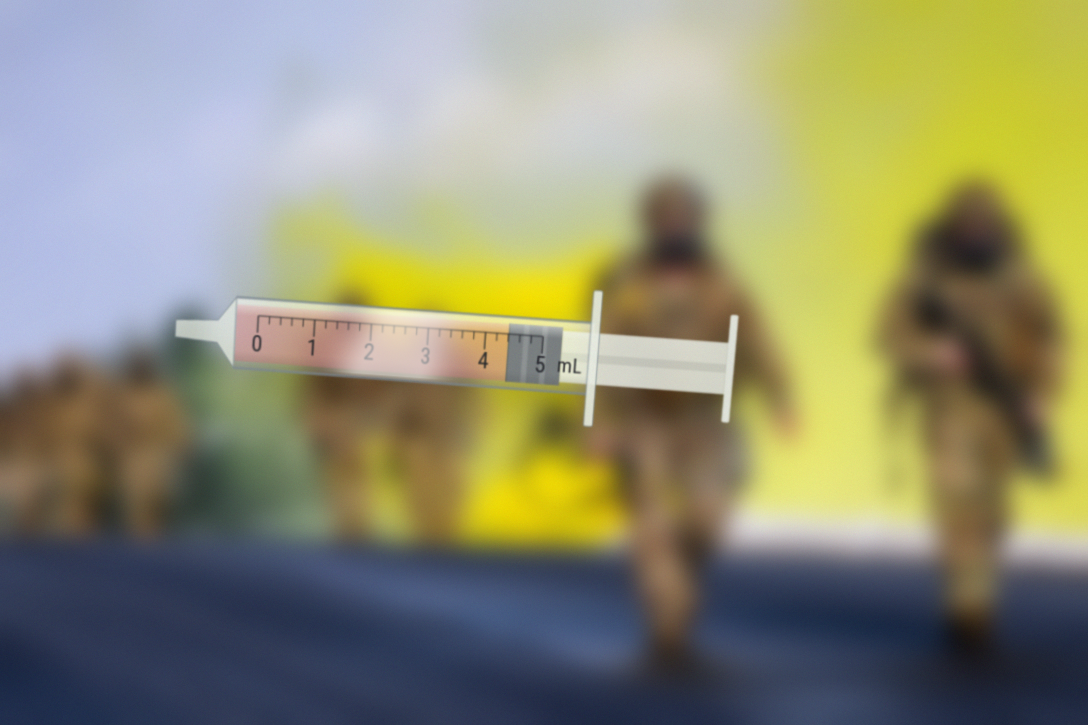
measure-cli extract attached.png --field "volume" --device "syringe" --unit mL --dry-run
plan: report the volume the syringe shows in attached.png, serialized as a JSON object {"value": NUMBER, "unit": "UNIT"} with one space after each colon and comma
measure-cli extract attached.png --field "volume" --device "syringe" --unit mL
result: {"value": 4.4, "unit": "mL"}
